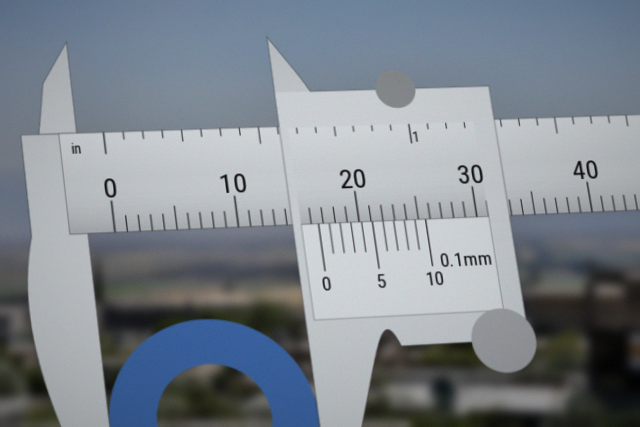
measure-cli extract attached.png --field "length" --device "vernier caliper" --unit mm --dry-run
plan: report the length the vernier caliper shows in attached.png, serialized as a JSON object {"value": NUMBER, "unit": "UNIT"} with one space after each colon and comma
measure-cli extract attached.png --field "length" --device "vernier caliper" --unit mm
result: {"value": 16.6, "unit": "mm"}
